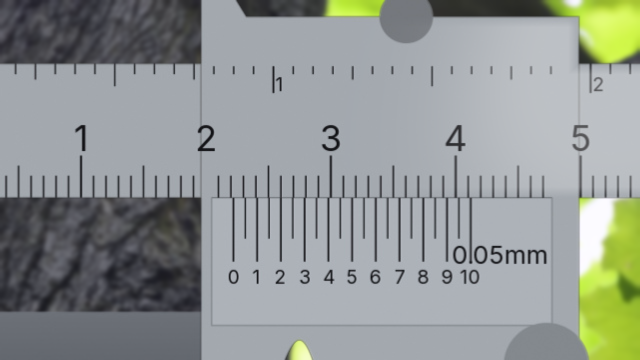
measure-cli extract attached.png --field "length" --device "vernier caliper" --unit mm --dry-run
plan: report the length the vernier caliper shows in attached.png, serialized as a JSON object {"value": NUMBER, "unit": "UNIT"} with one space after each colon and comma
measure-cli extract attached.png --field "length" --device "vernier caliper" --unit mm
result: {"value": 22.2, "unit": "mm"}
